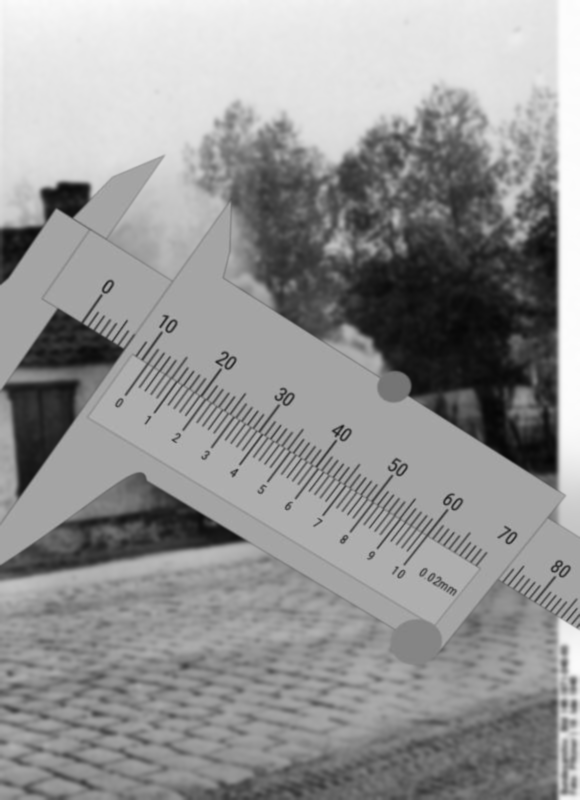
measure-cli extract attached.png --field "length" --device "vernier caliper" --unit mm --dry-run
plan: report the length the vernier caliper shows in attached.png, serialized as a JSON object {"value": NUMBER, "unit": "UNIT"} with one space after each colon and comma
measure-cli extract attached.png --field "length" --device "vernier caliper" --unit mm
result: {"value": 11.0, "unit": "mm"}
